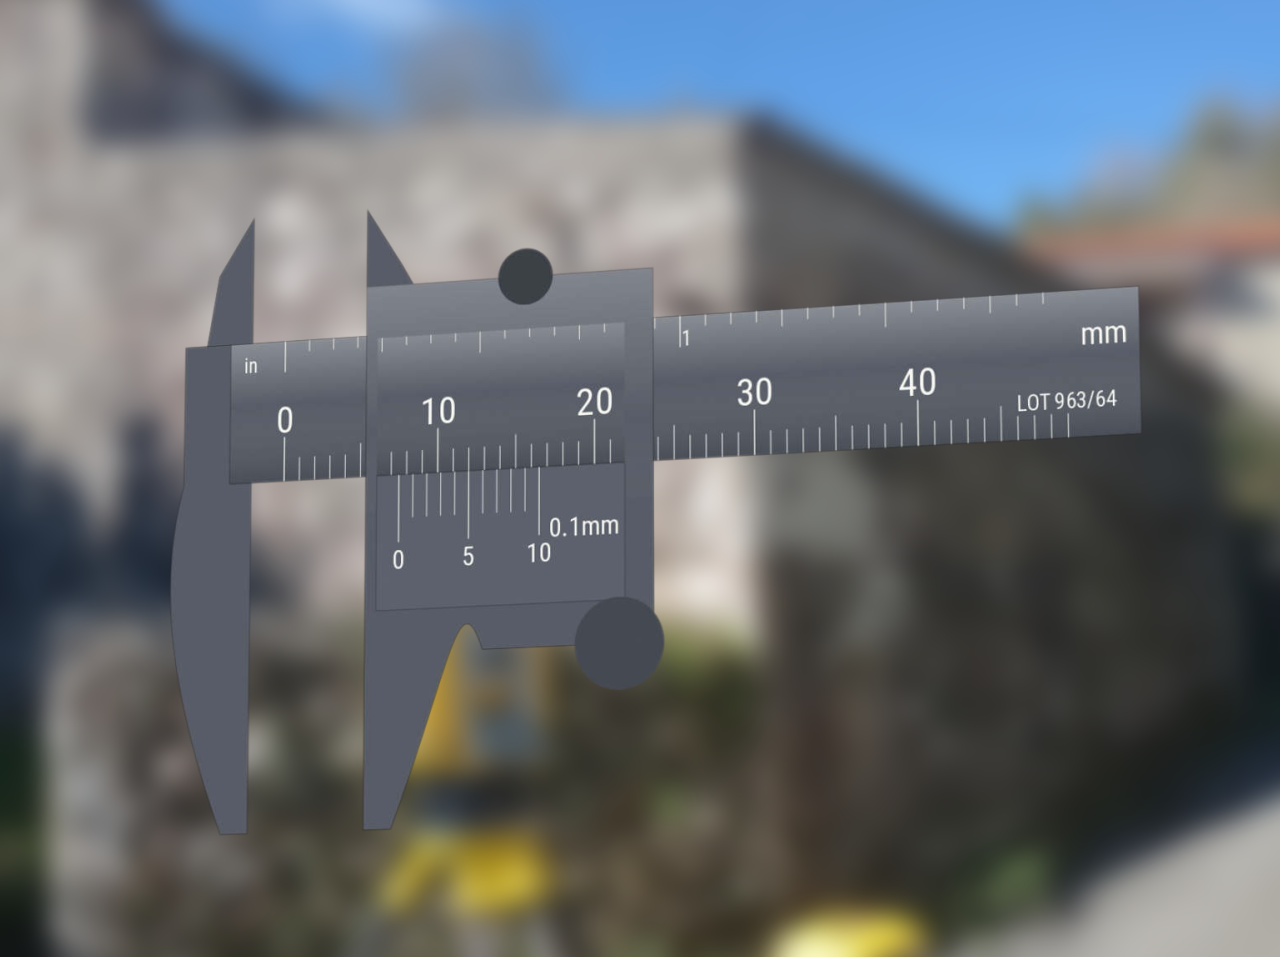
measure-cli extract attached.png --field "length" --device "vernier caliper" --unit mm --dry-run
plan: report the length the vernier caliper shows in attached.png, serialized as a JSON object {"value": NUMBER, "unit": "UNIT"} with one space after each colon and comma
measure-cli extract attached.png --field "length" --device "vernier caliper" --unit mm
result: {"value": 7.5, "unit": "mm"}
